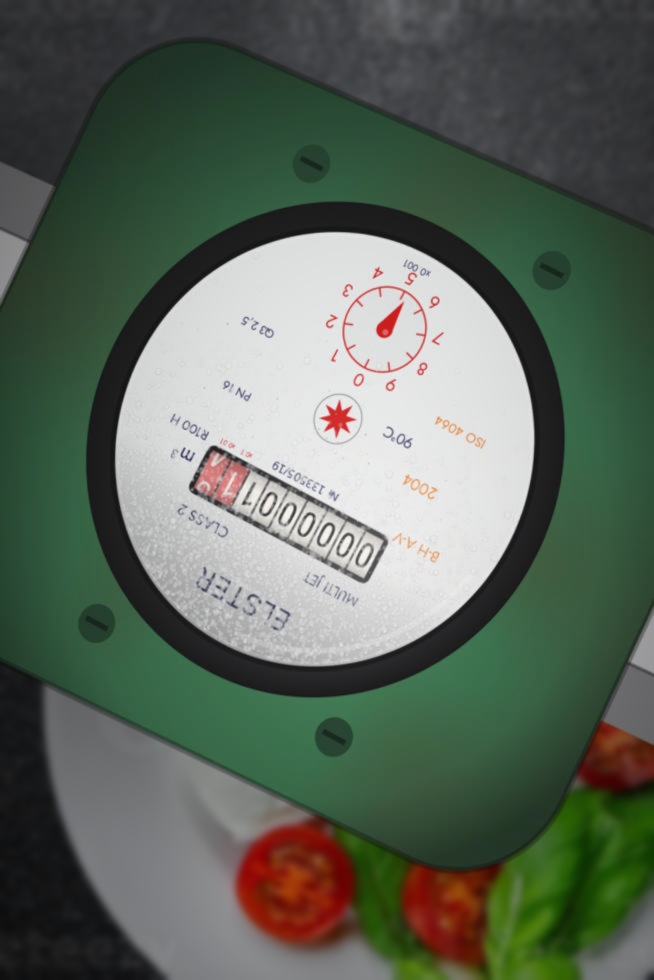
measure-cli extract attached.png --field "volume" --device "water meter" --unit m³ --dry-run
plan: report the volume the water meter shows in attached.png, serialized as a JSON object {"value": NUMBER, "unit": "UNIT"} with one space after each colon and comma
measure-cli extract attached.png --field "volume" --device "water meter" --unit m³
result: {"value": 1.135, "unit": "m³"}
